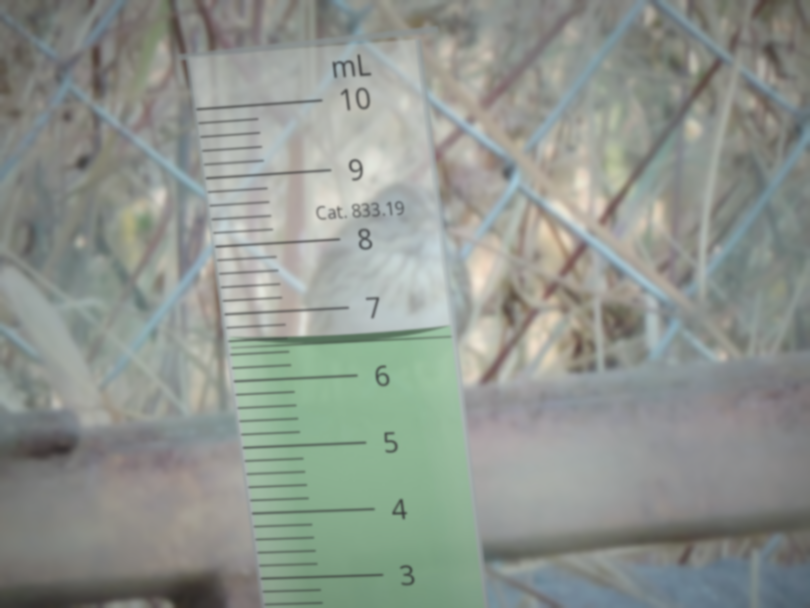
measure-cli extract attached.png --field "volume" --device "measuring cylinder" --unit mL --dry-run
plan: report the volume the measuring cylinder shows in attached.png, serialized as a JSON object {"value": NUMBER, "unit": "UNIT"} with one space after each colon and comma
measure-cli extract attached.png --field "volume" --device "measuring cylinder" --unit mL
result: {"value": 6.5, "unit": "mL"}
